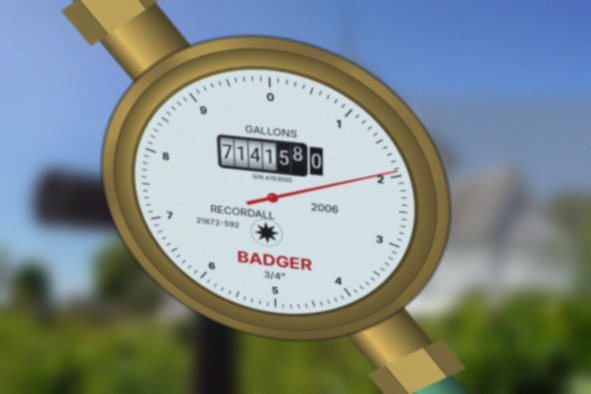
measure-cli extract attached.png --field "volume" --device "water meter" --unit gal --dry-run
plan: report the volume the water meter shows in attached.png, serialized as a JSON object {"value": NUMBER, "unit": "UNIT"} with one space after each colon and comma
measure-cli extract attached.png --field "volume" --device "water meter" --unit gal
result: {"value": 7141581.9, "unit": "gal"}
